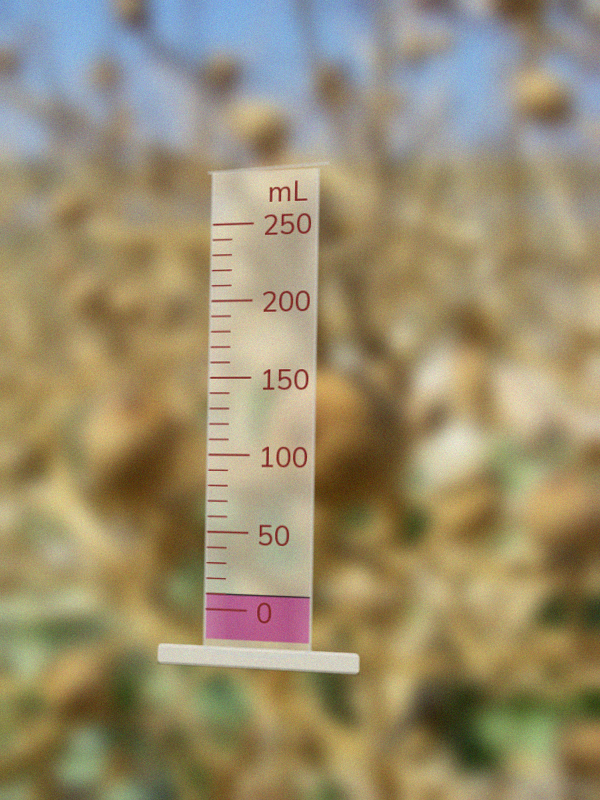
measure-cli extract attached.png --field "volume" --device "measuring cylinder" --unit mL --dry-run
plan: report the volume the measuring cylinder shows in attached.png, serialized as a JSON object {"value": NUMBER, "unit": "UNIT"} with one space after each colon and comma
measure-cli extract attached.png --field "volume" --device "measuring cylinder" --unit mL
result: {"value": 10, "unit": "mL"}
